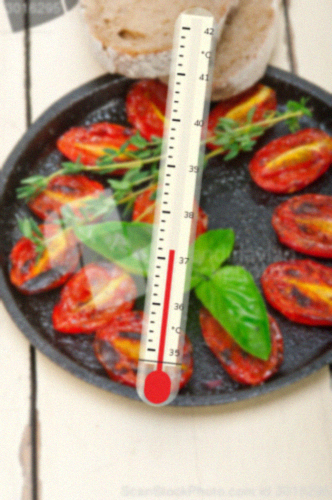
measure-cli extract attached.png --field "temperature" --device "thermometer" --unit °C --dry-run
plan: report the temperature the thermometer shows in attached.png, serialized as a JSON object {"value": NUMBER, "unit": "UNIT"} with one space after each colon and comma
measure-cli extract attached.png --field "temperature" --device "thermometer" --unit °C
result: {"value": 37.2, "unit": "°C"}
